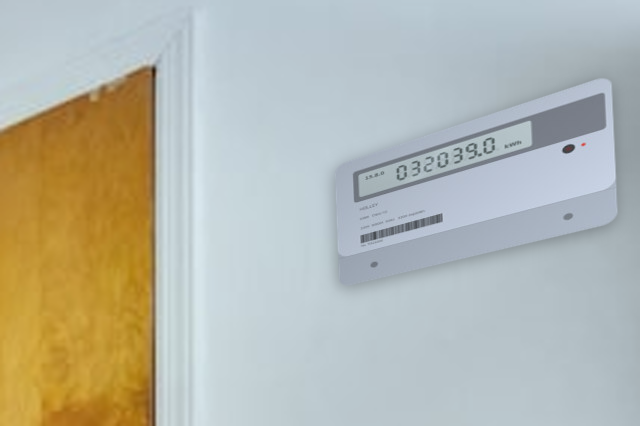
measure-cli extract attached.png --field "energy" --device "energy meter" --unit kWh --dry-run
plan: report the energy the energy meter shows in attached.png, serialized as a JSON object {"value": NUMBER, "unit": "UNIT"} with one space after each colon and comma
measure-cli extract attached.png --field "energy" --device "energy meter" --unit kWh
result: {"value": 32039.0, "unit": "kWh"}
